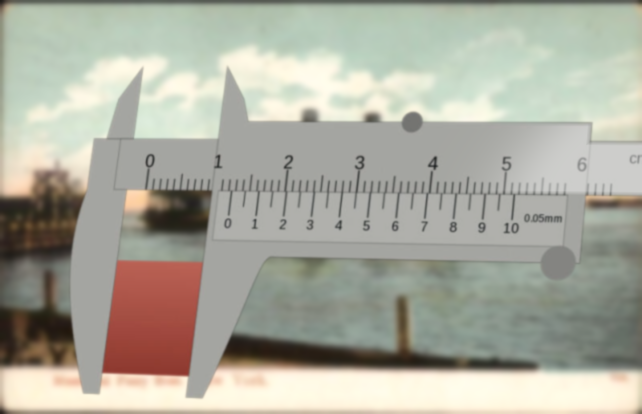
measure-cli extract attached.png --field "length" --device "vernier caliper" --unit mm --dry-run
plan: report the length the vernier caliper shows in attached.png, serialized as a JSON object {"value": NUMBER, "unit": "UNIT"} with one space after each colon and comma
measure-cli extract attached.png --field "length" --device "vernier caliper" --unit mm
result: {"value": 12.4, "unit": "mm"}
